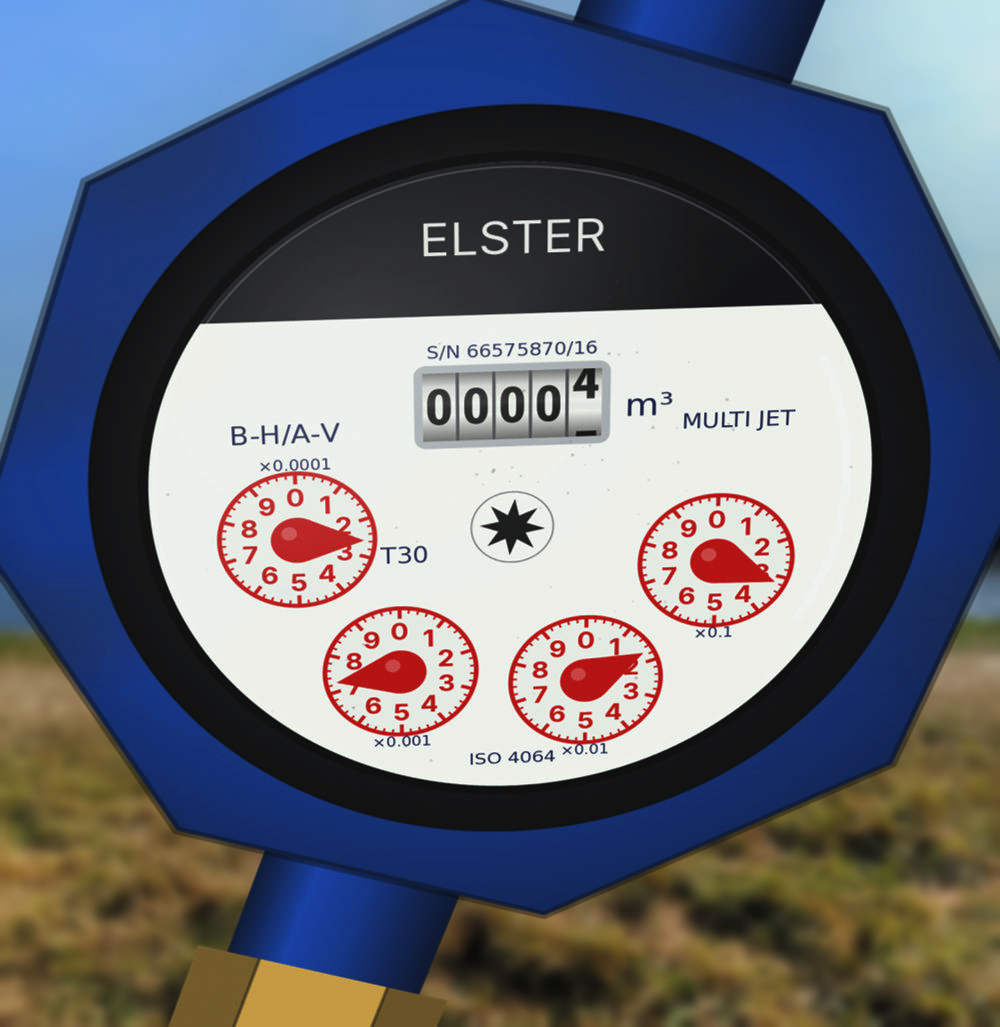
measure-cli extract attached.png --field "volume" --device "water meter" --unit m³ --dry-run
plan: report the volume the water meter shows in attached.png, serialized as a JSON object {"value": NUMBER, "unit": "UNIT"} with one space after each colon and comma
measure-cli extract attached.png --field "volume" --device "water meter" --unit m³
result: {"value": 4.3172, "unit": "m³"}
